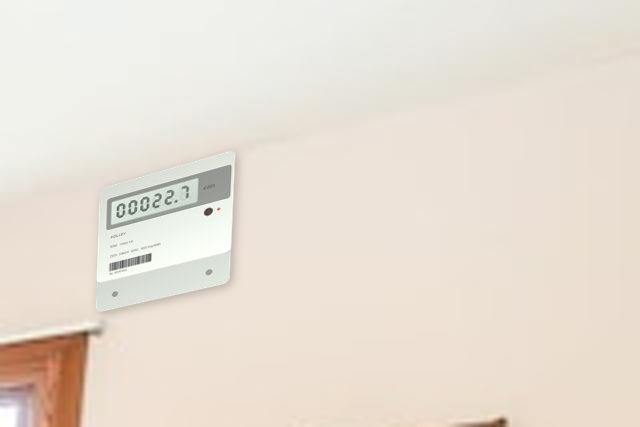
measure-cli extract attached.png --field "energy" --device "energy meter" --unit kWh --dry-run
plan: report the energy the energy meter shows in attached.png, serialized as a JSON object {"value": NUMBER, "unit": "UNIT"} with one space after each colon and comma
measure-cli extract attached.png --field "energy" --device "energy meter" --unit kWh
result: {"value": 22.7, "unit": "kWh"}
